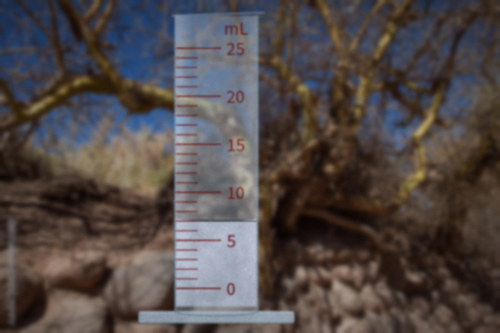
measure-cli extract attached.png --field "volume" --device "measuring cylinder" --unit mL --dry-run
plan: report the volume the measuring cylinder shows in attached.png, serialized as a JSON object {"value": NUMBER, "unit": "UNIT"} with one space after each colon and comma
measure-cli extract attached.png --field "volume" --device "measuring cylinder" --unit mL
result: {"value": 7, "unit": "mL"}
